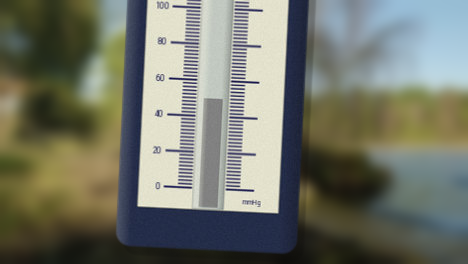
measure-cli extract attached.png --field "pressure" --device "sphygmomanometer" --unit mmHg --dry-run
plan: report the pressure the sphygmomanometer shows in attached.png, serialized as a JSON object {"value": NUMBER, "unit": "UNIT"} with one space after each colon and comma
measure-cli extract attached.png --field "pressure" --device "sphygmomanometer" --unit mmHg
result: {"value": 50, "unit": "mmHg"}
